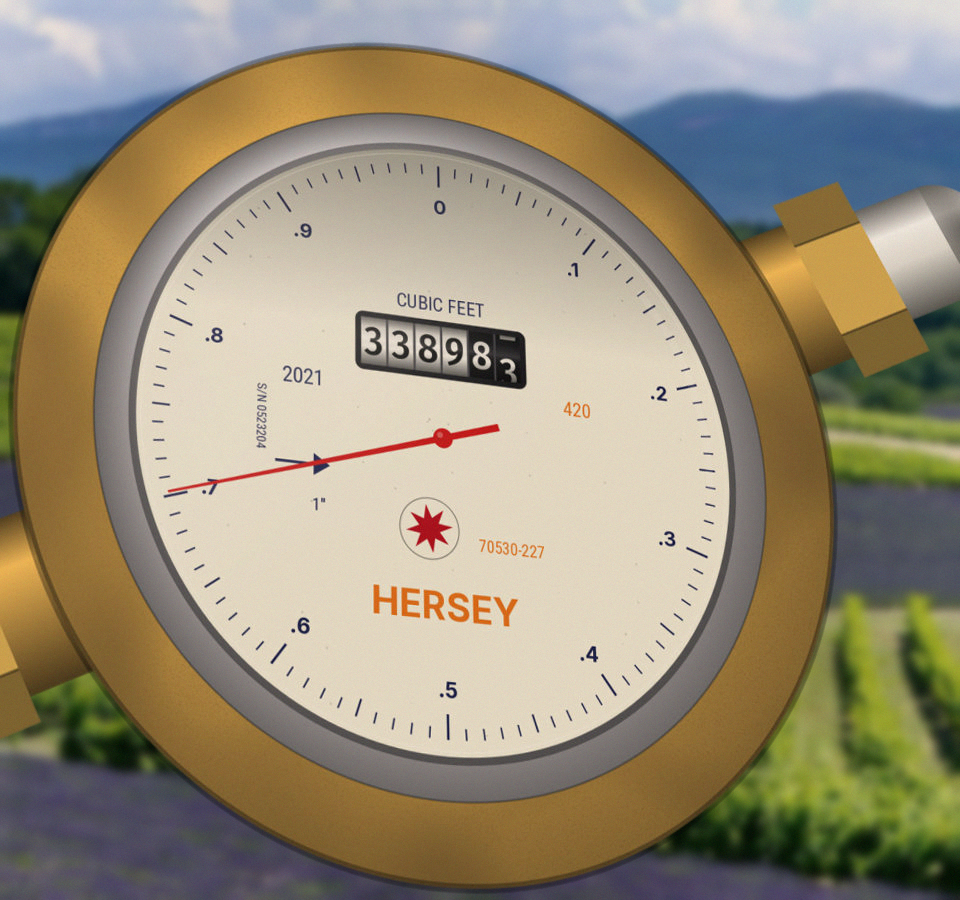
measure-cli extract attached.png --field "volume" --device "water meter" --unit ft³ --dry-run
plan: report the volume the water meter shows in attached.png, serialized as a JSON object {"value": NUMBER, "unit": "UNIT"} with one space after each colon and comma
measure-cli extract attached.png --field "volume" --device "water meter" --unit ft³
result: {"value": 338982.70, "unit": "ft³"}
